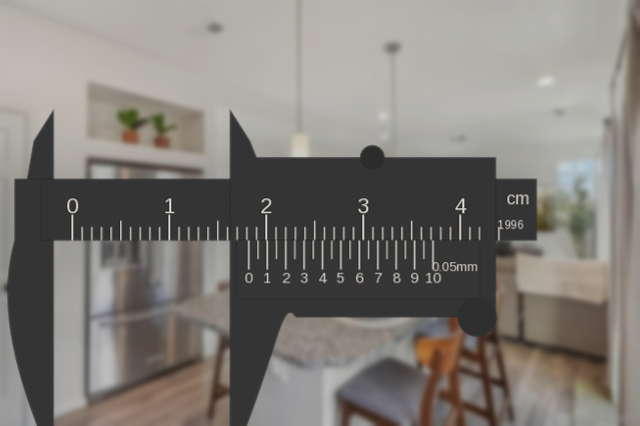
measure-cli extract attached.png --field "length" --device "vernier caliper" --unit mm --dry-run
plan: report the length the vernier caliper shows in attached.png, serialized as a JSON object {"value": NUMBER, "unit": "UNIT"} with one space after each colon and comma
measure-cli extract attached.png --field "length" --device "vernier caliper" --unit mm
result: {"value": 18.2, "unit": "mm"}
